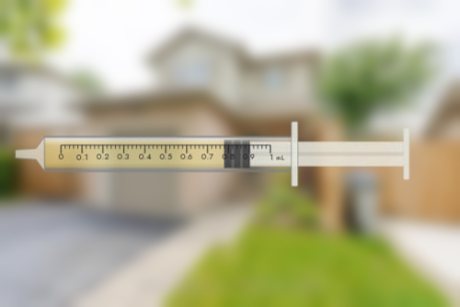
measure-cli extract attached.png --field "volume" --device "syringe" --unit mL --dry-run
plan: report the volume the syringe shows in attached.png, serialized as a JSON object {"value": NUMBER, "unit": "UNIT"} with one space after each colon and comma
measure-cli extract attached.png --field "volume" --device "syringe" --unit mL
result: {"value": 0.78, "unit": "mL"}
